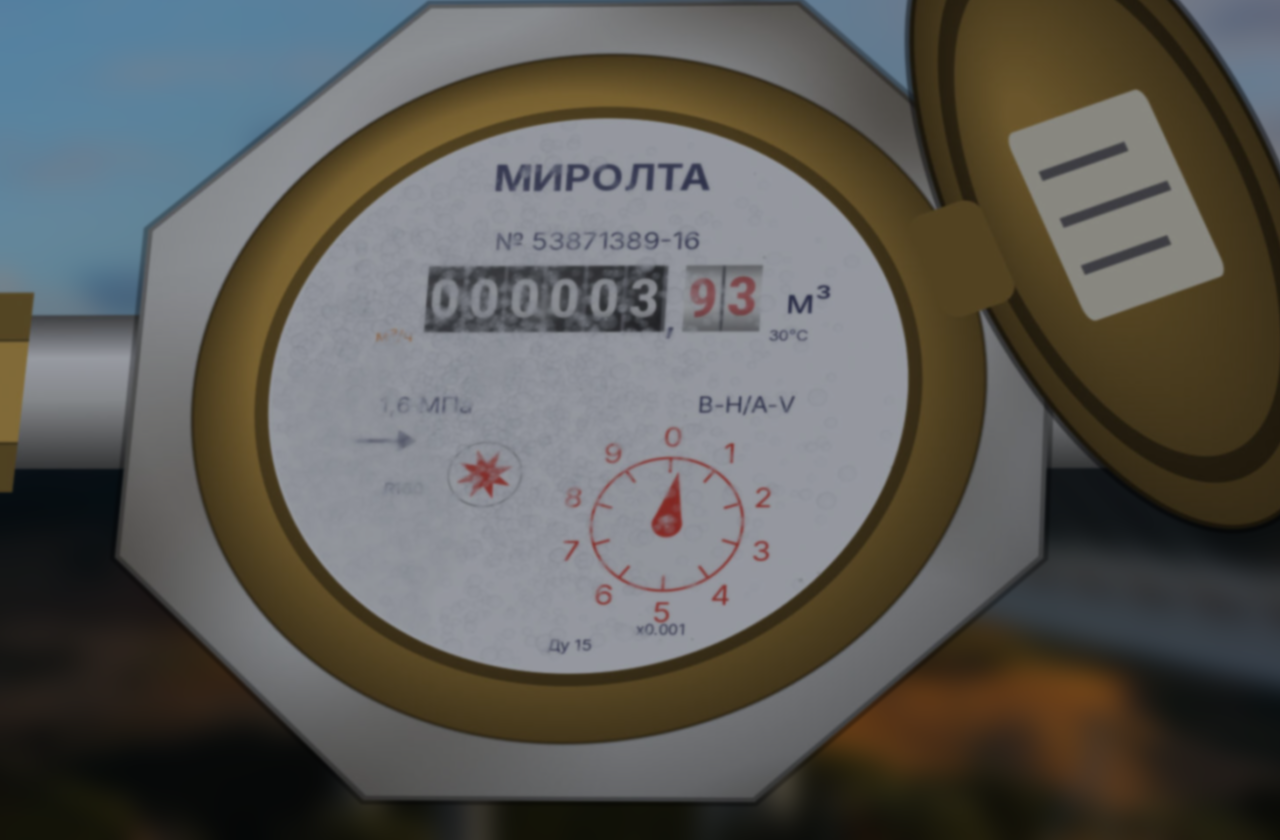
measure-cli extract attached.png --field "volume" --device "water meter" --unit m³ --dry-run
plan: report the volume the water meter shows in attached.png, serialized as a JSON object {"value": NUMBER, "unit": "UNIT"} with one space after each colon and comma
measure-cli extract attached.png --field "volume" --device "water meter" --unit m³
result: {"value": 3.930, "unit": "m³"}
